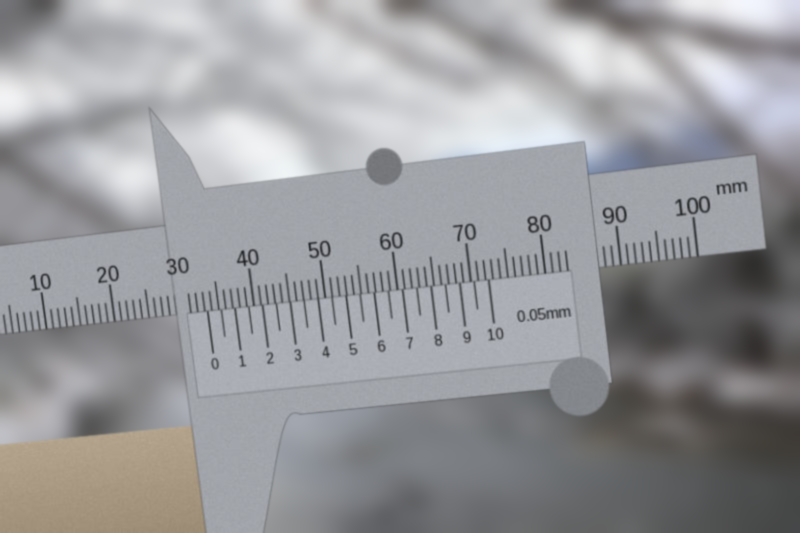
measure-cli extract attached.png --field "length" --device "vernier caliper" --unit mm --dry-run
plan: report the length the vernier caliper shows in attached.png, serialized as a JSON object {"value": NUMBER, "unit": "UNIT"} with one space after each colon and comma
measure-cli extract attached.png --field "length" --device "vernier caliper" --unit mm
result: {"value": 33.4, "unit": "mm"}
